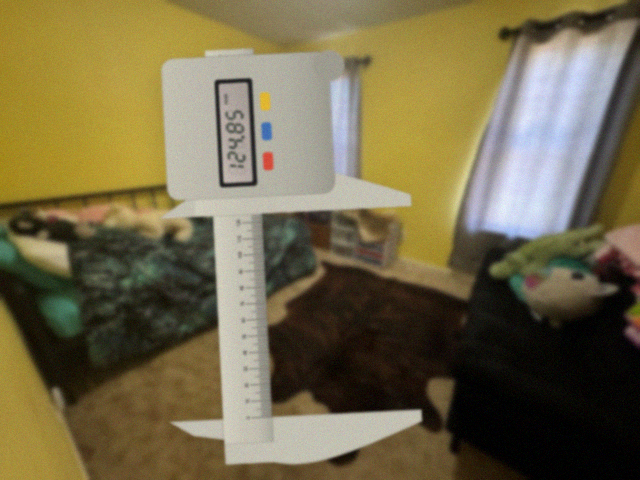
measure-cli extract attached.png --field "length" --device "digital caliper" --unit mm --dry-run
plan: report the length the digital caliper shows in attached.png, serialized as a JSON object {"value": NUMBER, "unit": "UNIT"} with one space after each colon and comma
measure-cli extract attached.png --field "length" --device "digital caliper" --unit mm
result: {"value": 124.85, "unit": "mm"}
